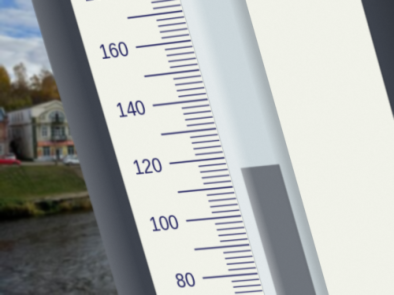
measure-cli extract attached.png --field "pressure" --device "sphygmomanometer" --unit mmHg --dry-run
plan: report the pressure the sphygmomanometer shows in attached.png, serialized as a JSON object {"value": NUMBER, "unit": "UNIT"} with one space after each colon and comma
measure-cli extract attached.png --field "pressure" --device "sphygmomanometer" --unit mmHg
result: {"value": 116, "unit": "mmHg"}
